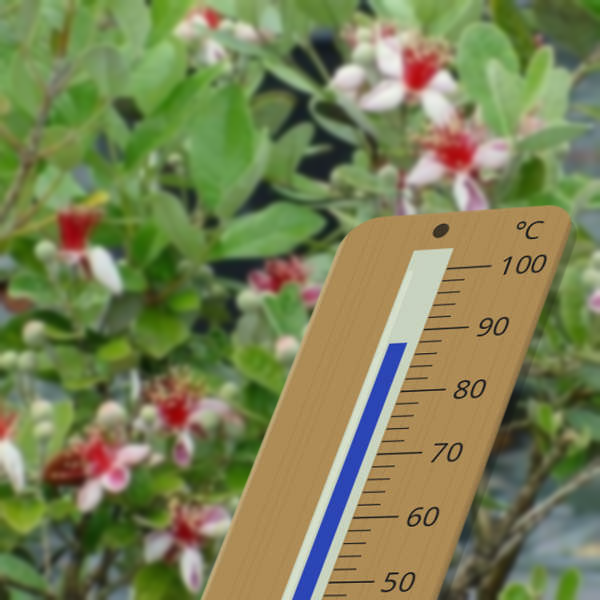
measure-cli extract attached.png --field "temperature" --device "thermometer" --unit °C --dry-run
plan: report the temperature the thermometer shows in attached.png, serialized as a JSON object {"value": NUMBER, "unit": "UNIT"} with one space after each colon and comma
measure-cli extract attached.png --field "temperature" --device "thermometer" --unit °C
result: {"value": 88, "unit": "°C"}
